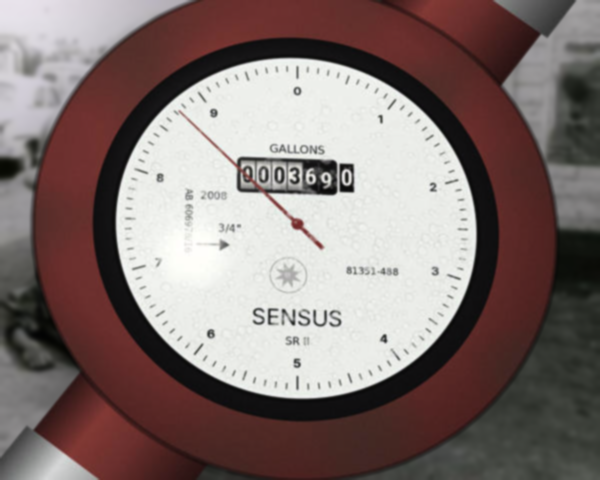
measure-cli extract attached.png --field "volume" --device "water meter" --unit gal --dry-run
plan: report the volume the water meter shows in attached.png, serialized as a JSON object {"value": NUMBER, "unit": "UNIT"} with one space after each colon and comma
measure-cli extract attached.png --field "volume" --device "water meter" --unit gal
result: {"value": 3688.7, "unit": "gal"}
